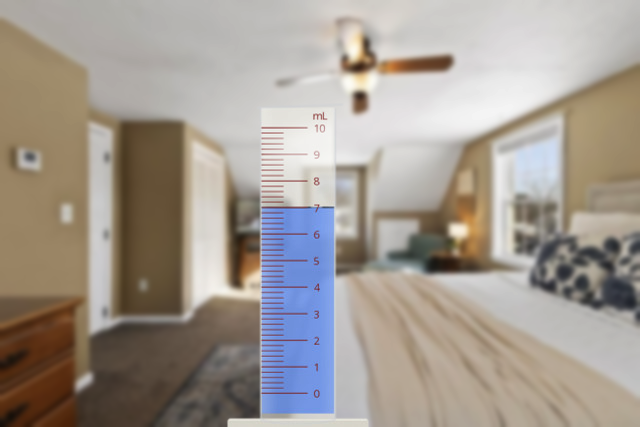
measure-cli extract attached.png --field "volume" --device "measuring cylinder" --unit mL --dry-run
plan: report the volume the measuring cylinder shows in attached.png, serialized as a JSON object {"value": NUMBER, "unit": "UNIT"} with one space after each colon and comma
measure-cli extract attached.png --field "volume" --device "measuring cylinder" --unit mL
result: {"value": 7, "unit": "mL"}
